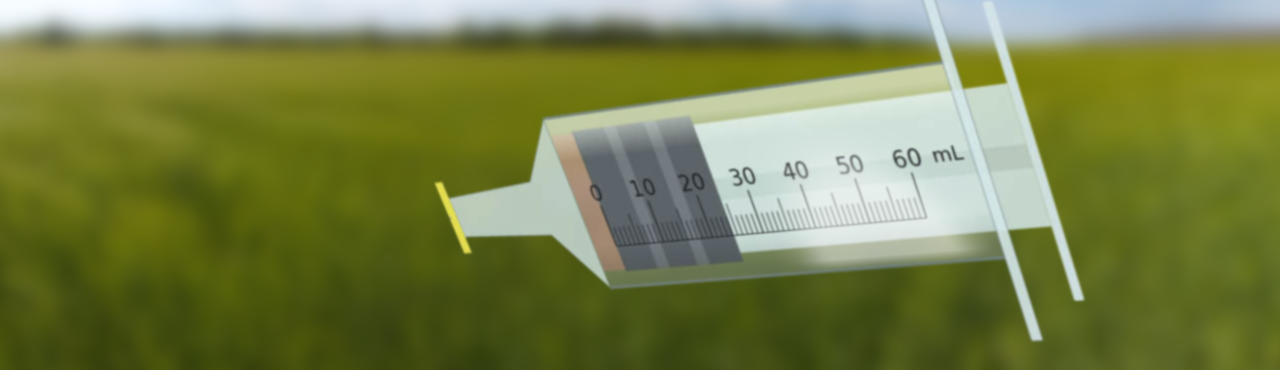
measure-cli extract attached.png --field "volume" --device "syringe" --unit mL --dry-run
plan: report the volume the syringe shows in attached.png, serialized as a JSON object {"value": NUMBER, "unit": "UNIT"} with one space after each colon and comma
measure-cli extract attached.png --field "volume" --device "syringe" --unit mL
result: {"value": 0, "unit": "mL"}
